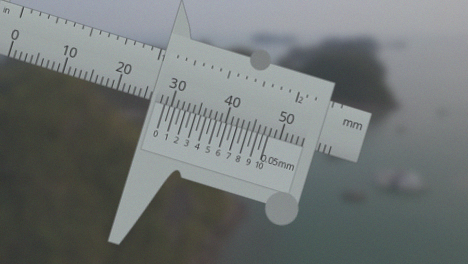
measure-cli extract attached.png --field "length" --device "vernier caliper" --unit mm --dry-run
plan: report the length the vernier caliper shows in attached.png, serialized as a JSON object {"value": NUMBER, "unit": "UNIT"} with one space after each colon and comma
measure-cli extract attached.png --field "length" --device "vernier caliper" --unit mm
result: {"value": 28.8, "unit": "mm"}
